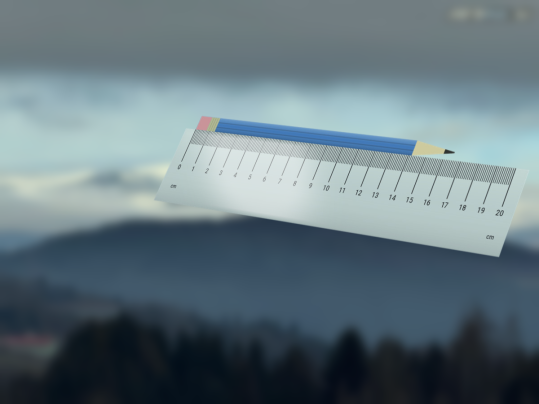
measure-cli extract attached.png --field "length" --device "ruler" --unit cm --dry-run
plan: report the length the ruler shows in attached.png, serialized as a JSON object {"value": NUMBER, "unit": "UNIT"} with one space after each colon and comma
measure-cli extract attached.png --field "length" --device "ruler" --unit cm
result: {"value": 16.5, "unit": "cm"}
